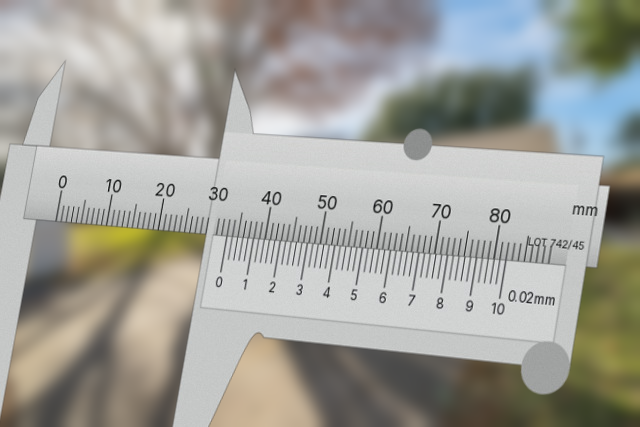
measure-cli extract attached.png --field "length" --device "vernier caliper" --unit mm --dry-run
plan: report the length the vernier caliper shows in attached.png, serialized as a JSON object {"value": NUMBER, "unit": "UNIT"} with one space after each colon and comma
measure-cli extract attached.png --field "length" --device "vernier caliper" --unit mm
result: {"value": 33.0, "unit": "mm"}
